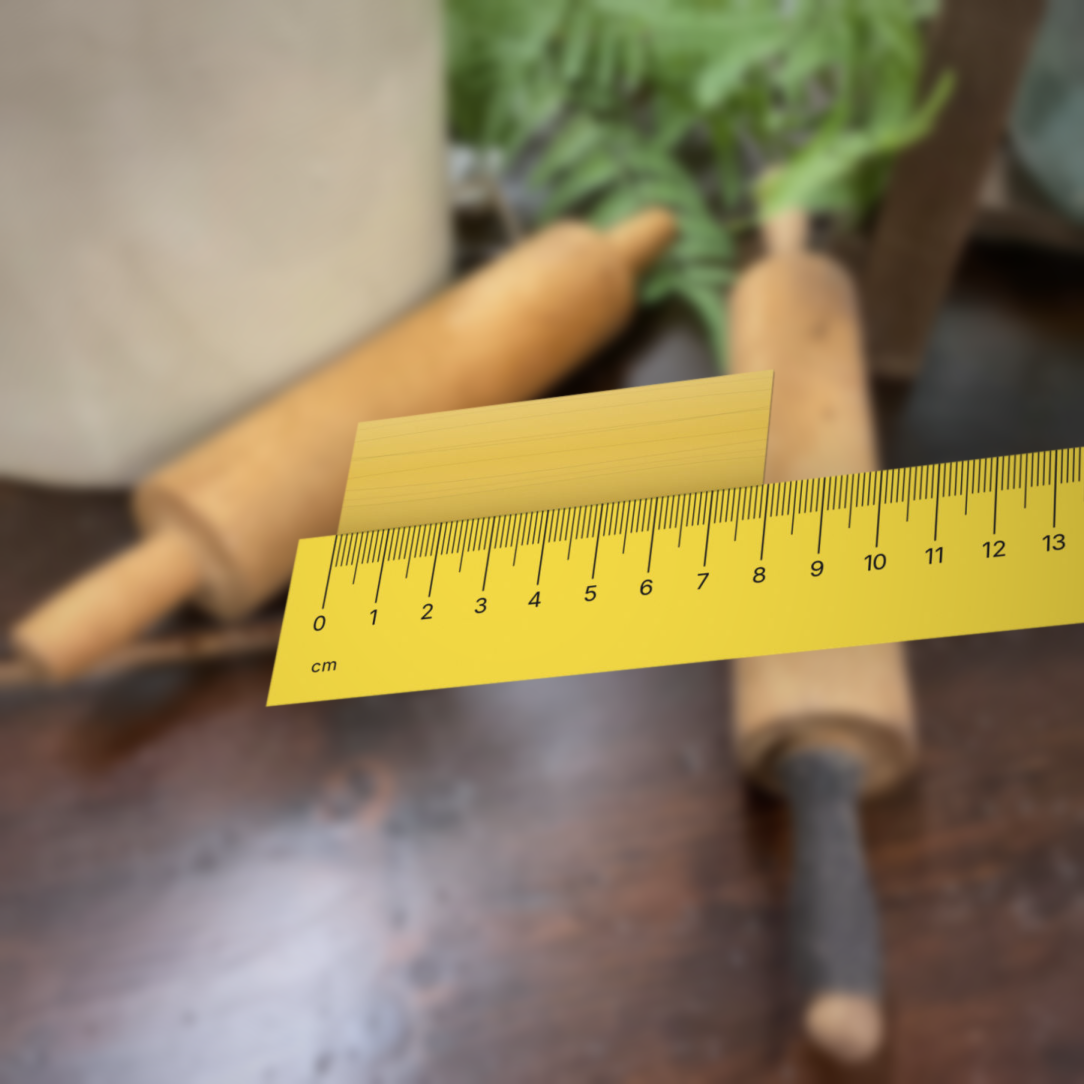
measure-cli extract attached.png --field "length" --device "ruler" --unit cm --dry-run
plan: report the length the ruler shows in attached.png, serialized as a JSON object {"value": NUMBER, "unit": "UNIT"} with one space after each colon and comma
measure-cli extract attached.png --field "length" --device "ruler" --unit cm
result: {"value": 7.9, "unit": "cm"}
